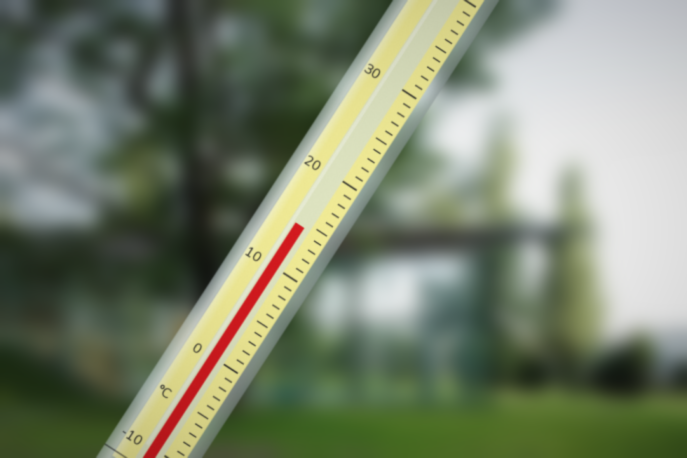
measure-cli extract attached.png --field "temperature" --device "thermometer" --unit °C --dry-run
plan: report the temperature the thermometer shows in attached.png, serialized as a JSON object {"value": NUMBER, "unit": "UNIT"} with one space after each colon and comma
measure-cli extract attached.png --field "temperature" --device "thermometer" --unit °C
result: {"value": 14.5, "unit": "°C"}
